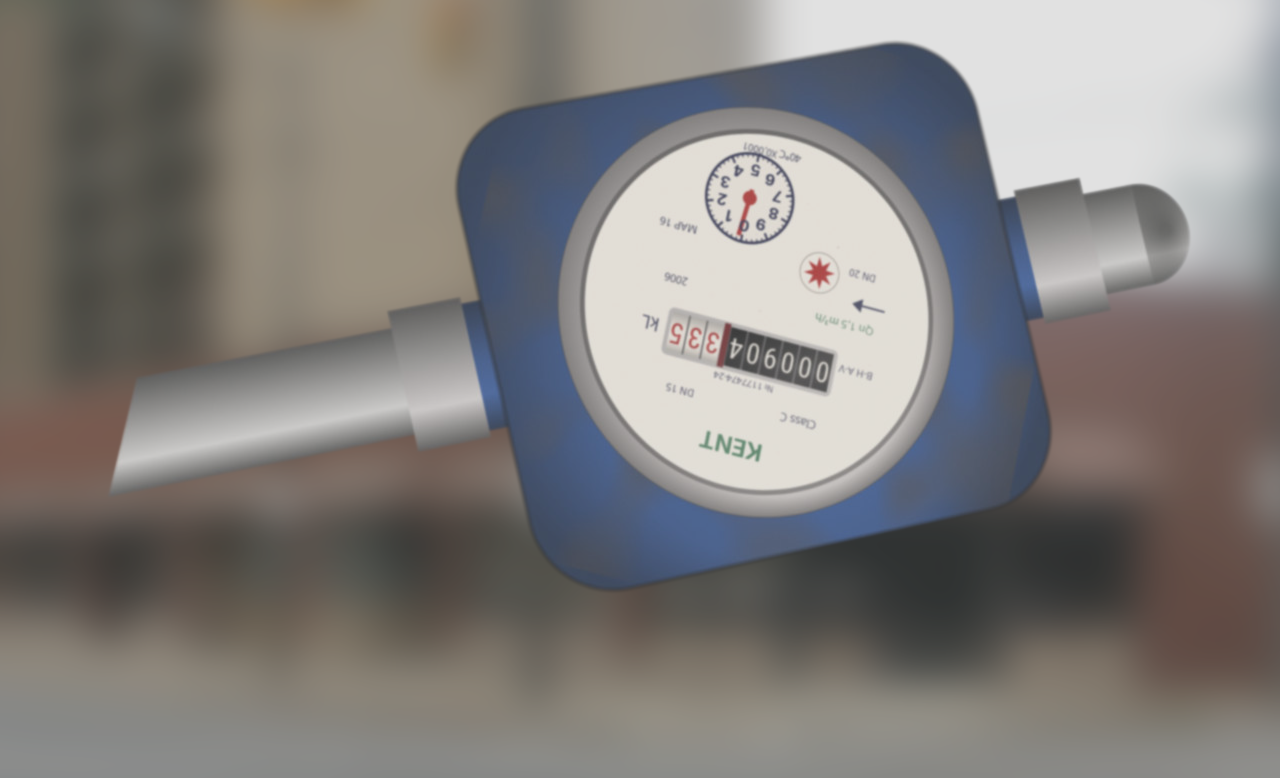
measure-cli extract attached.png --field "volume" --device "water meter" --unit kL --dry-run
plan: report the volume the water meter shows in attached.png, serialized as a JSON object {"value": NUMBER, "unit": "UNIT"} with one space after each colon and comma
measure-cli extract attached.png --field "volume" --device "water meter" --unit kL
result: {"value": 904.3350, "unit": "kL"}
